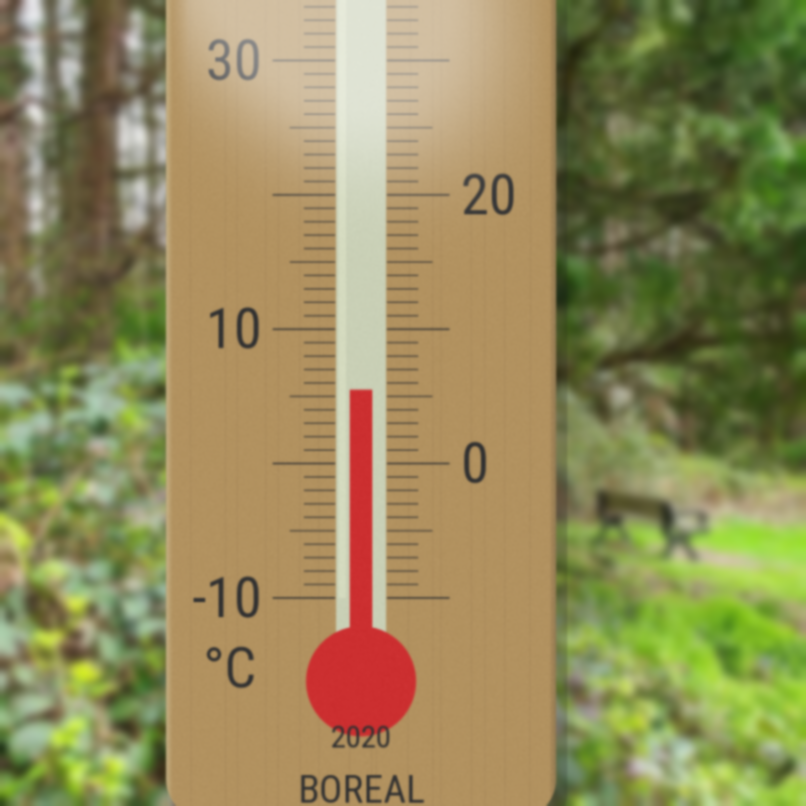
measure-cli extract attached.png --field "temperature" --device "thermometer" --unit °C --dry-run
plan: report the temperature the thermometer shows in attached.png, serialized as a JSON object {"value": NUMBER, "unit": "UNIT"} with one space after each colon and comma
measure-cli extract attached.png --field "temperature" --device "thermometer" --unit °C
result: {"value": 5.5, "unit": "°C"}
